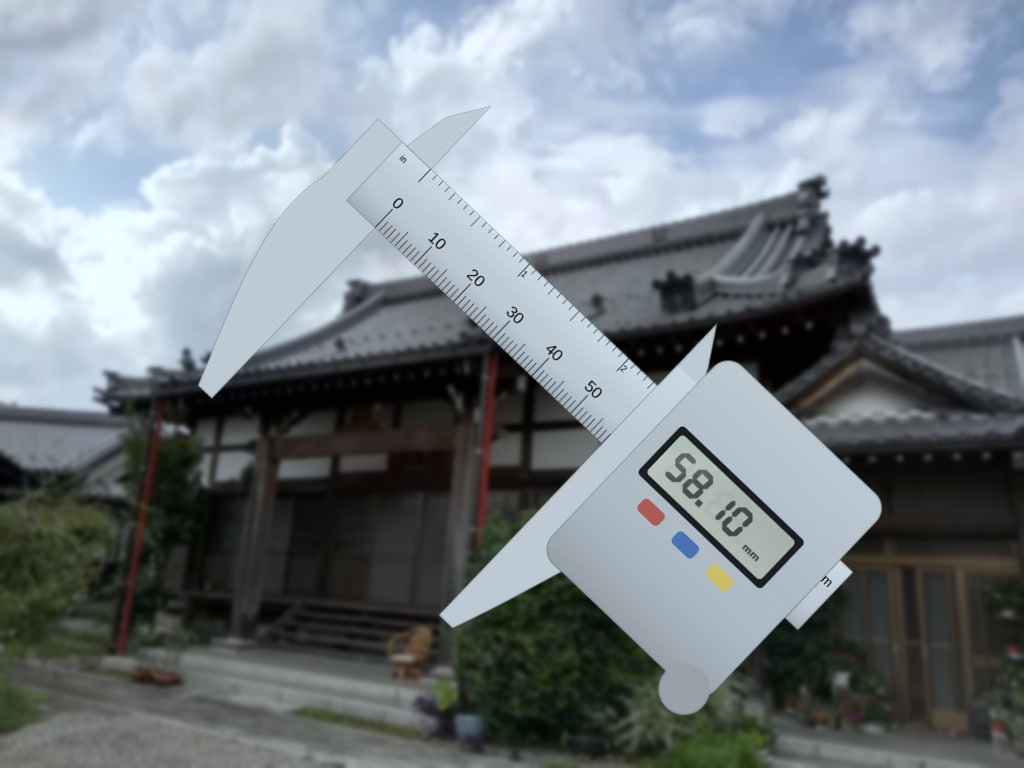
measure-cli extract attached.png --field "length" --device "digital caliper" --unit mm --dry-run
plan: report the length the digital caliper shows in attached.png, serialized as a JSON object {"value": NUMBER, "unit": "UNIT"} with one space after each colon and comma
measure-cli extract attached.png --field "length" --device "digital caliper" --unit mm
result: {"value": 58.10, "unit": "mm"}
